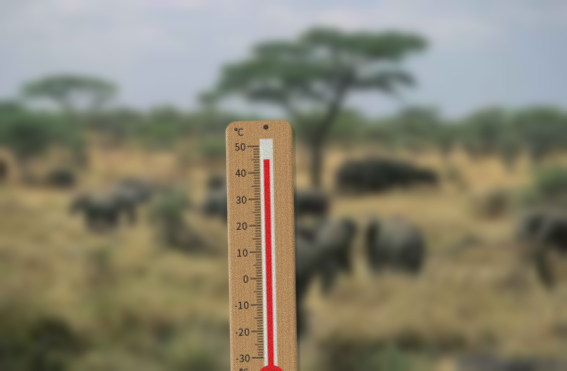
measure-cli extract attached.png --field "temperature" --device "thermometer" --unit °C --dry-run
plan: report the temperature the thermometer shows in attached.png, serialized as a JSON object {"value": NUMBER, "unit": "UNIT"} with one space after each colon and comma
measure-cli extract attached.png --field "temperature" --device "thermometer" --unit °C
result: {"value": 45, "unit": "°C"}
